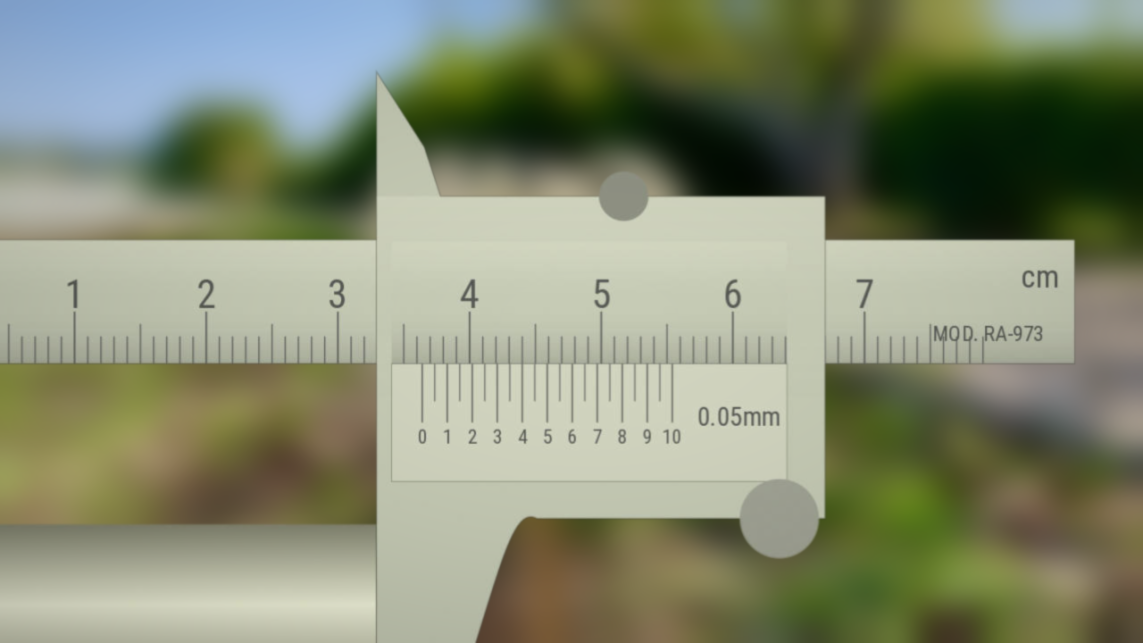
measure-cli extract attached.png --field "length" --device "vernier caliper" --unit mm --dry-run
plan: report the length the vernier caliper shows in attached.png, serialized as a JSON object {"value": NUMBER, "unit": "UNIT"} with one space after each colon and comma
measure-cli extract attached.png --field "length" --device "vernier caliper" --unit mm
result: {"value": 36.4, "unit": "mm"}
